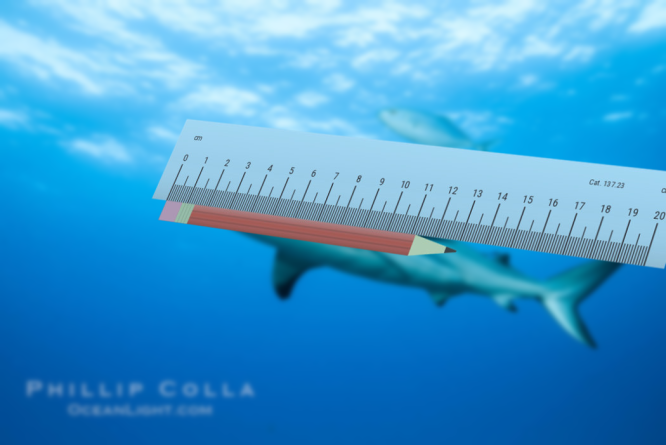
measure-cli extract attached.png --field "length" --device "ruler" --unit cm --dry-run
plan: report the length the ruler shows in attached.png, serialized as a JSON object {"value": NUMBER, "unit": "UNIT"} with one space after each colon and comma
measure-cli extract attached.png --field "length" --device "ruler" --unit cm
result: {"value": 13, "unit": "cm"}
